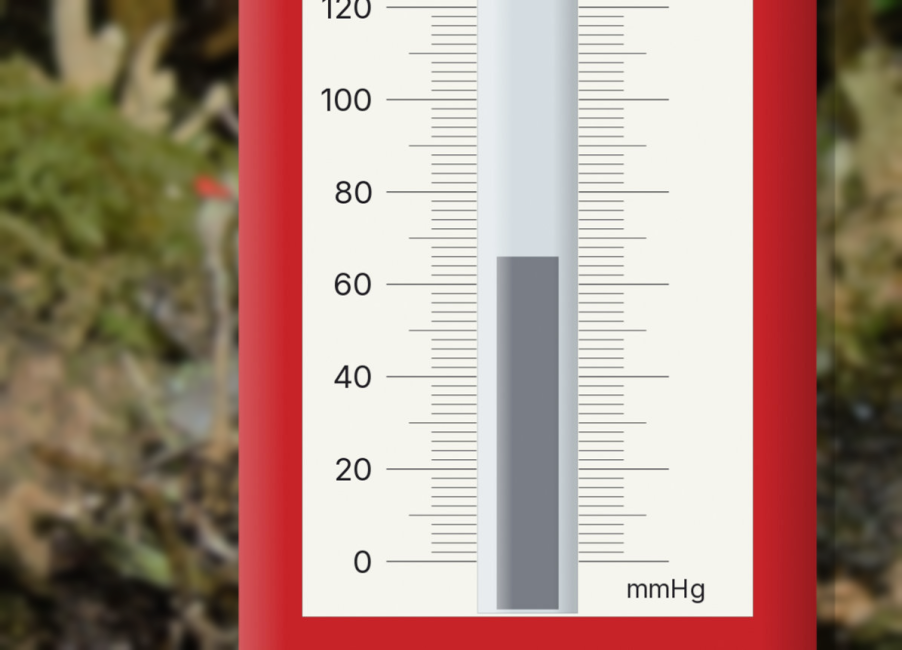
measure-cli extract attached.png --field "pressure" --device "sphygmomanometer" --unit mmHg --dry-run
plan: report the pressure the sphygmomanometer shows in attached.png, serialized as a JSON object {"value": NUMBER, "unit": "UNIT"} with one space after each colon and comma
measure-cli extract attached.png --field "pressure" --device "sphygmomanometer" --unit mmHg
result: {"value": 66, "unit": "mmHg"}
